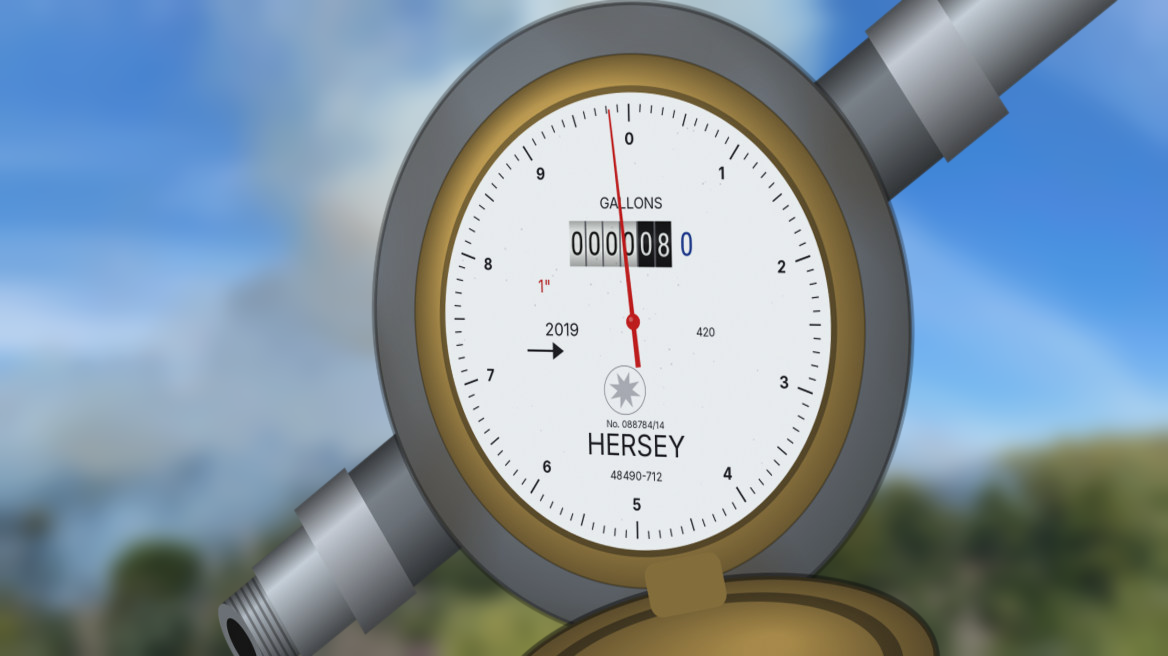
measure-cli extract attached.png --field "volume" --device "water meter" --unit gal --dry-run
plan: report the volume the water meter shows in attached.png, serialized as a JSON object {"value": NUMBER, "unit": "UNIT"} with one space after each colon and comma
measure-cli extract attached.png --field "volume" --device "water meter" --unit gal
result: {"value": 79.8, "unit": "gal"}
